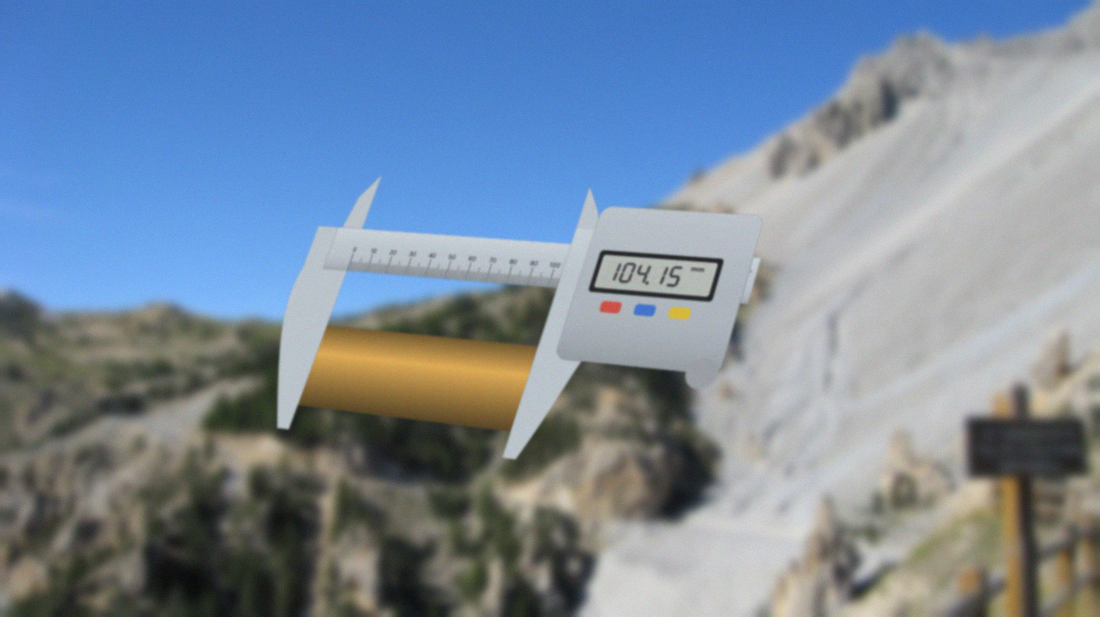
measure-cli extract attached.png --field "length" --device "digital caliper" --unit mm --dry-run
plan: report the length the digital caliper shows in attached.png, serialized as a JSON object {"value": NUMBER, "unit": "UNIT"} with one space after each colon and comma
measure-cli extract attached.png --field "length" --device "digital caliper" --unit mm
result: {"value": 104.15, "unit": "mm"}
